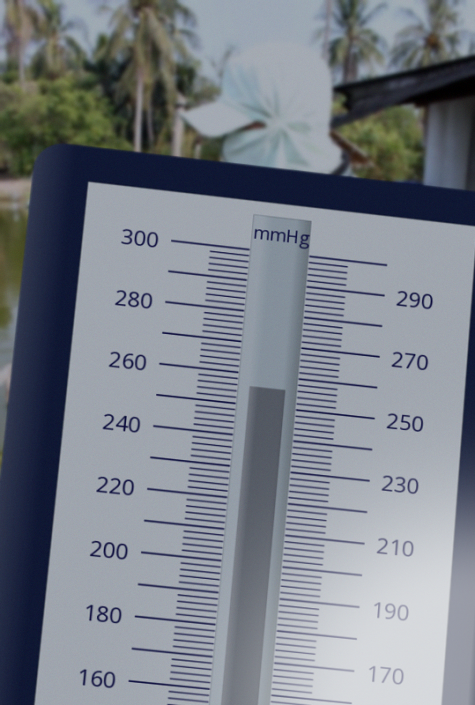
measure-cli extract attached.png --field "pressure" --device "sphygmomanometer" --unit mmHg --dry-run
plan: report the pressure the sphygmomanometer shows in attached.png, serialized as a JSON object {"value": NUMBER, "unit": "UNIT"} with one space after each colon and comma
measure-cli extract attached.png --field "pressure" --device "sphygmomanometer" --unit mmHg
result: {"value": 256, "unit": "mmHg"}
